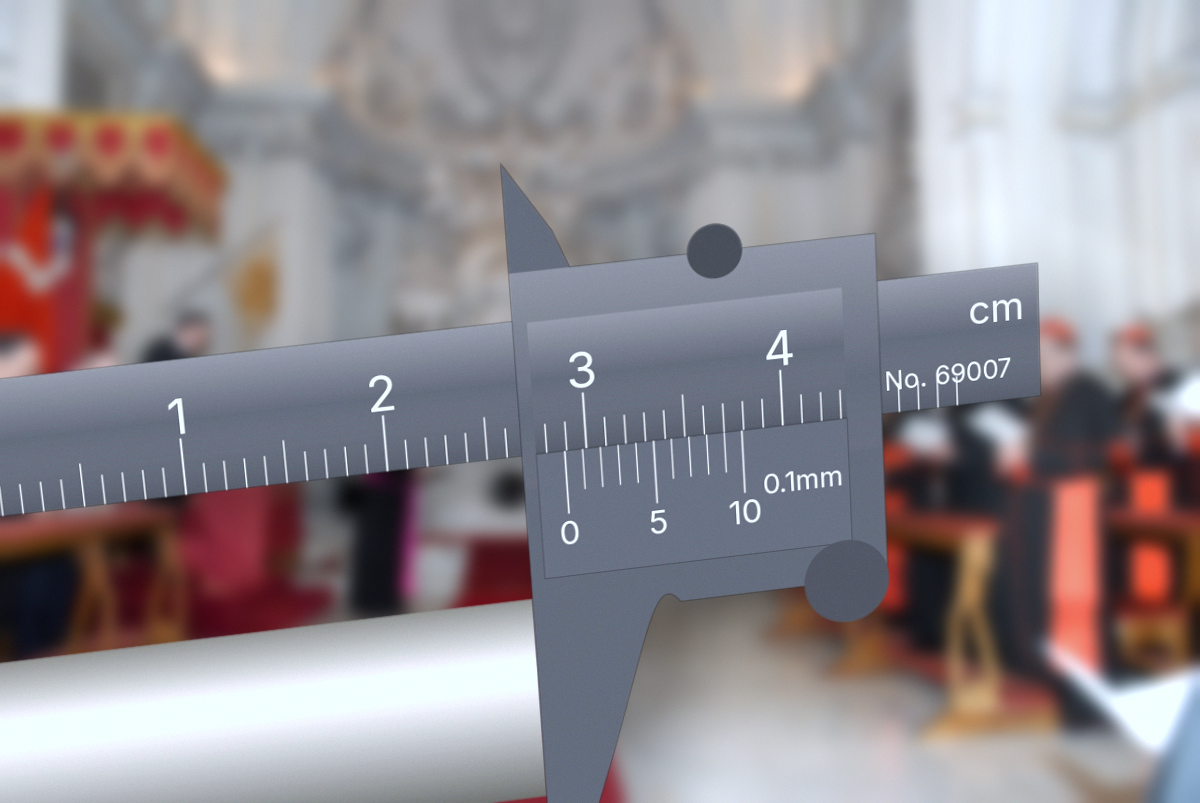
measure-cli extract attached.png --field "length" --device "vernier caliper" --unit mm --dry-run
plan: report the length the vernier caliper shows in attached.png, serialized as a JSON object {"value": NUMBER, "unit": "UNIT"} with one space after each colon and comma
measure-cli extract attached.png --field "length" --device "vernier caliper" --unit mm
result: {"value": 28.9, "unit": "mm"}
